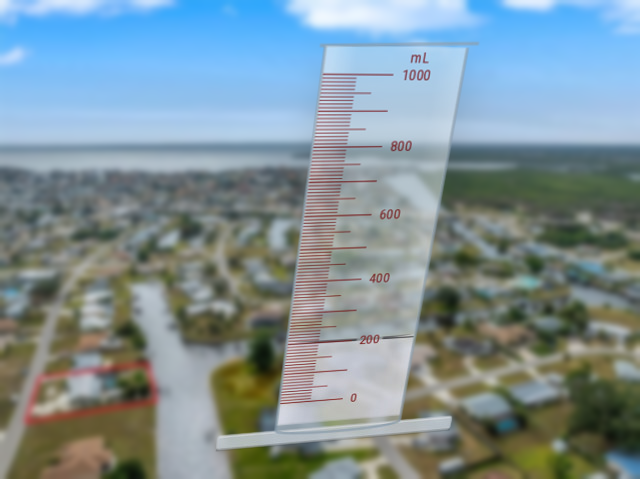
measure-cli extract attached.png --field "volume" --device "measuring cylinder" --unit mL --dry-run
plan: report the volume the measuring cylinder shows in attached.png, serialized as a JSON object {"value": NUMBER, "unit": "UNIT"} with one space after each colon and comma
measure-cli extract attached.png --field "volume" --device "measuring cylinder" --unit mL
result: {"value": 200, "unit": "mL"}
